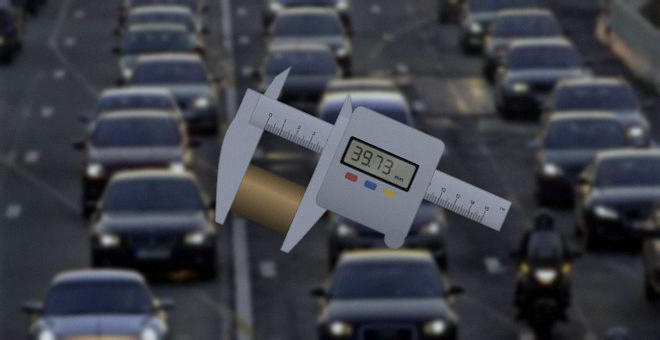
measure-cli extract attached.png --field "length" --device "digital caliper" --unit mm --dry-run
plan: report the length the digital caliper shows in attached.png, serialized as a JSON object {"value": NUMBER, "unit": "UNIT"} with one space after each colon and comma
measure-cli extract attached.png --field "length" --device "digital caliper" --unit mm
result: {"value": 39.73, "unit": "mm"}
